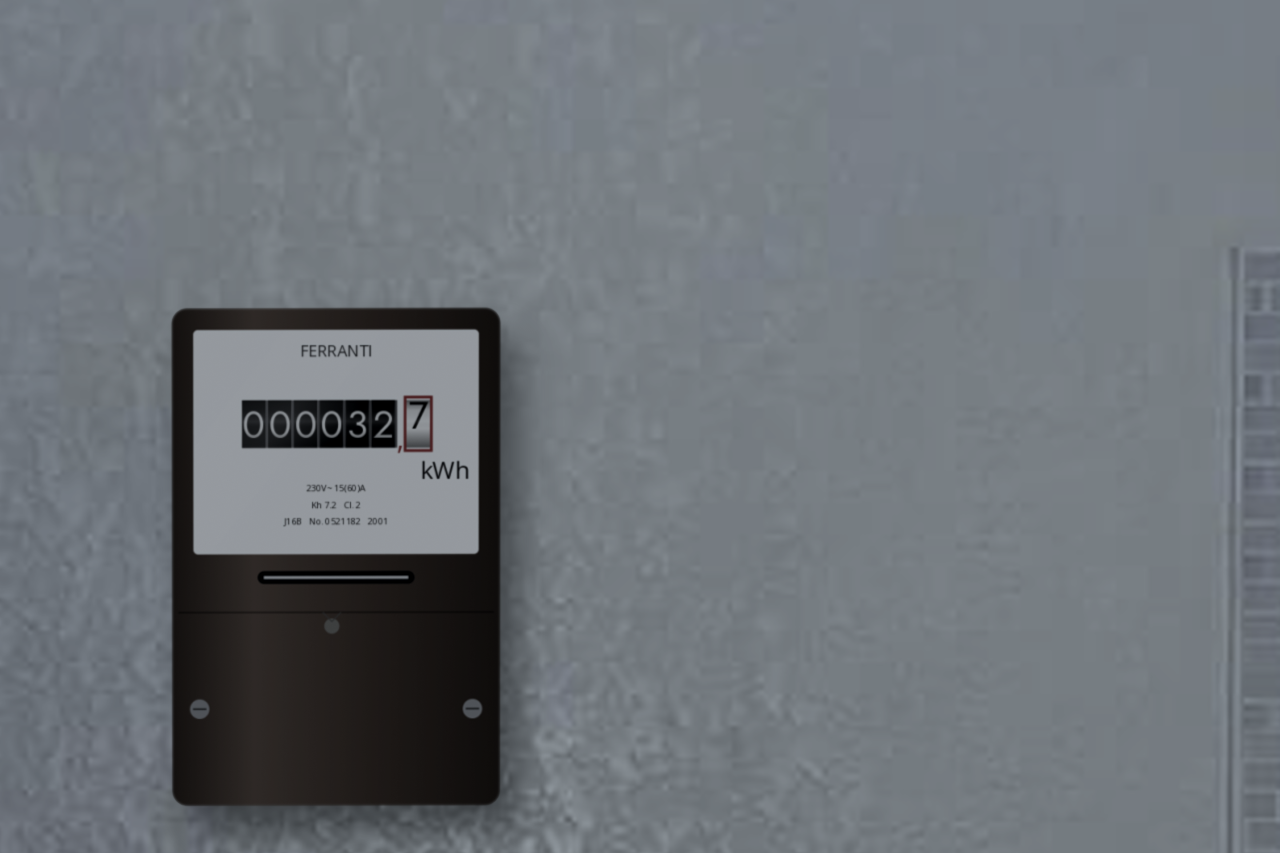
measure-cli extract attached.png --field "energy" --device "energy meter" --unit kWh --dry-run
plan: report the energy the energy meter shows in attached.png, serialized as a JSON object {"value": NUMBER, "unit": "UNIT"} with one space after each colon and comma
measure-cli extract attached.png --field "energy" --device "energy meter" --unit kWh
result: {"value": 32.7, "unit": "kWh"}
